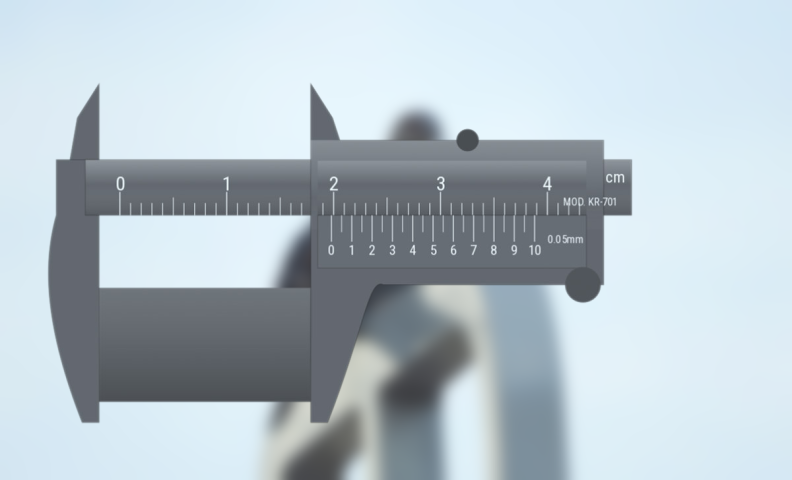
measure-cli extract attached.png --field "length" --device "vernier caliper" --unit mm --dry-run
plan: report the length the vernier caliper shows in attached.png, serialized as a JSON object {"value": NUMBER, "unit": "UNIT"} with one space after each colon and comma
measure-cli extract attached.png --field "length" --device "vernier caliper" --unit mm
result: {"value": 19.8, "unit": "mm"}
